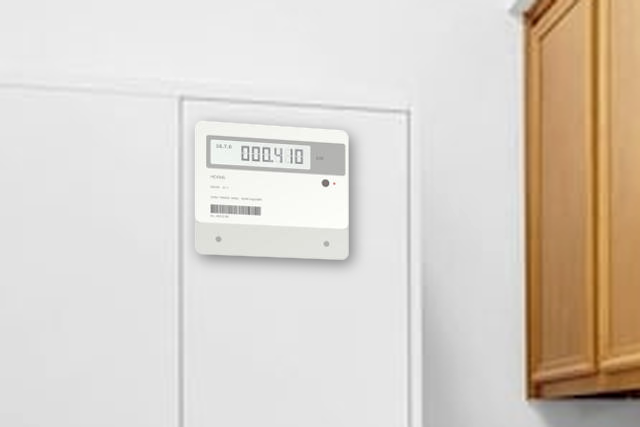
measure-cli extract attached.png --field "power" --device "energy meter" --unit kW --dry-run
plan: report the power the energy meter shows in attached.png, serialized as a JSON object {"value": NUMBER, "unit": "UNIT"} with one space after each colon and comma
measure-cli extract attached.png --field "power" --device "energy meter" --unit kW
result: {"value": 0.410, "unit": "kW"}
